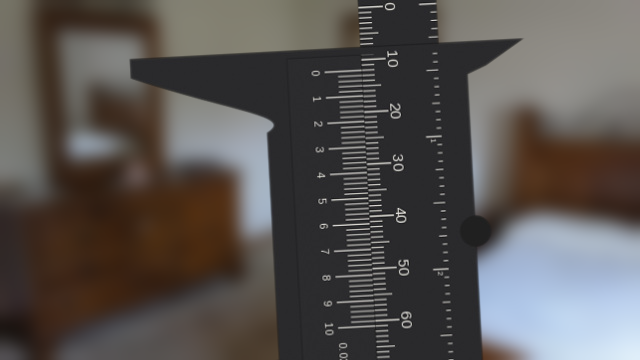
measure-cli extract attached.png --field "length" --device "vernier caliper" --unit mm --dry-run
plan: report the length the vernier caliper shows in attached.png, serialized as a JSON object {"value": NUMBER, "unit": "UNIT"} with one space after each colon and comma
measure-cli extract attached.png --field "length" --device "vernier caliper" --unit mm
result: {"value": 12.0, "unit": "mm"}
